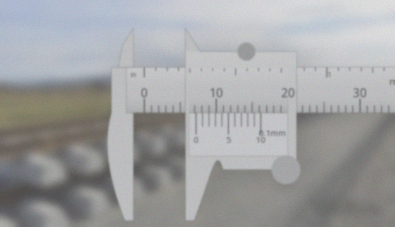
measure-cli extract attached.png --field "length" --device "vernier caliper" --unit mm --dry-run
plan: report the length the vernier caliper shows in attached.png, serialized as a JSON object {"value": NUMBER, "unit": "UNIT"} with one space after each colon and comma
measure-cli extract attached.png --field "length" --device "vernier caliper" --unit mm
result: {"value": 7.2, "unit": "mm"}
